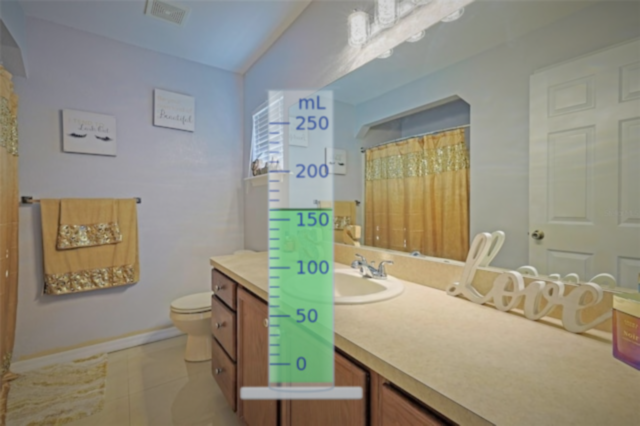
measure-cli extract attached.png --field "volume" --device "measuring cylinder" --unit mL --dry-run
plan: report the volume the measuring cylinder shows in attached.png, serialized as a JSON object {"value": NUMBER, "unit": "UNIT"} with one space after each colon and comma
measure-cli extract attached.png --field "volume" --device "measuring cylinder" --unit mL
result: {"value": 160, "unit": "mL"}
